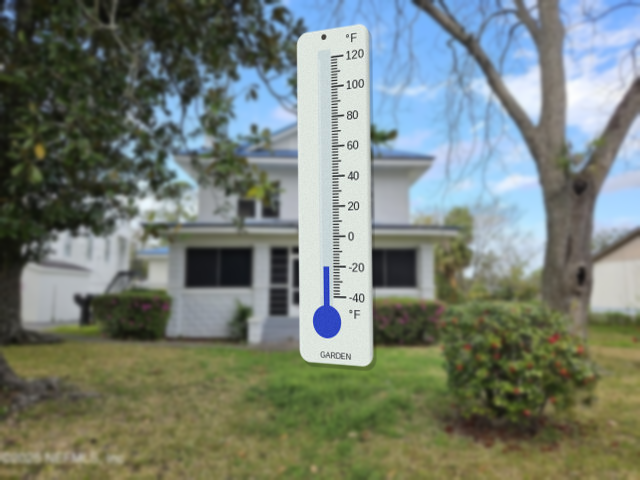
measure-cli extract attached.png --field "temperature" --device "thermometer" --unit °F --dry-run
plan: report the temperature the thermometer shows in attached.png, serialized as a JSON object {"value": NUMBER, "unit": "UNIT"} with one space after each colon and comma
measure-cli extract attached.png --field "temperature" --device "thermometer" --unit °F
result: {"value": -20, "unit": "°F"}
